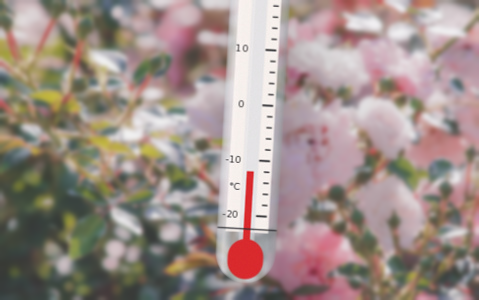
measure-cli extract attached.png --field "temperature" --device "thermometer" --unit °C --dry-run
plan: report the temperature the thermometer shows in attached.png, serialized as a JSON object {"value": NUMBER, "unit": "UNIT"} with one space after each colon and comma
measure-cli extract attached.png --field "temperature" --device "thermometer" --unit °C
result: {"value": -12, "unit": "°C"}
